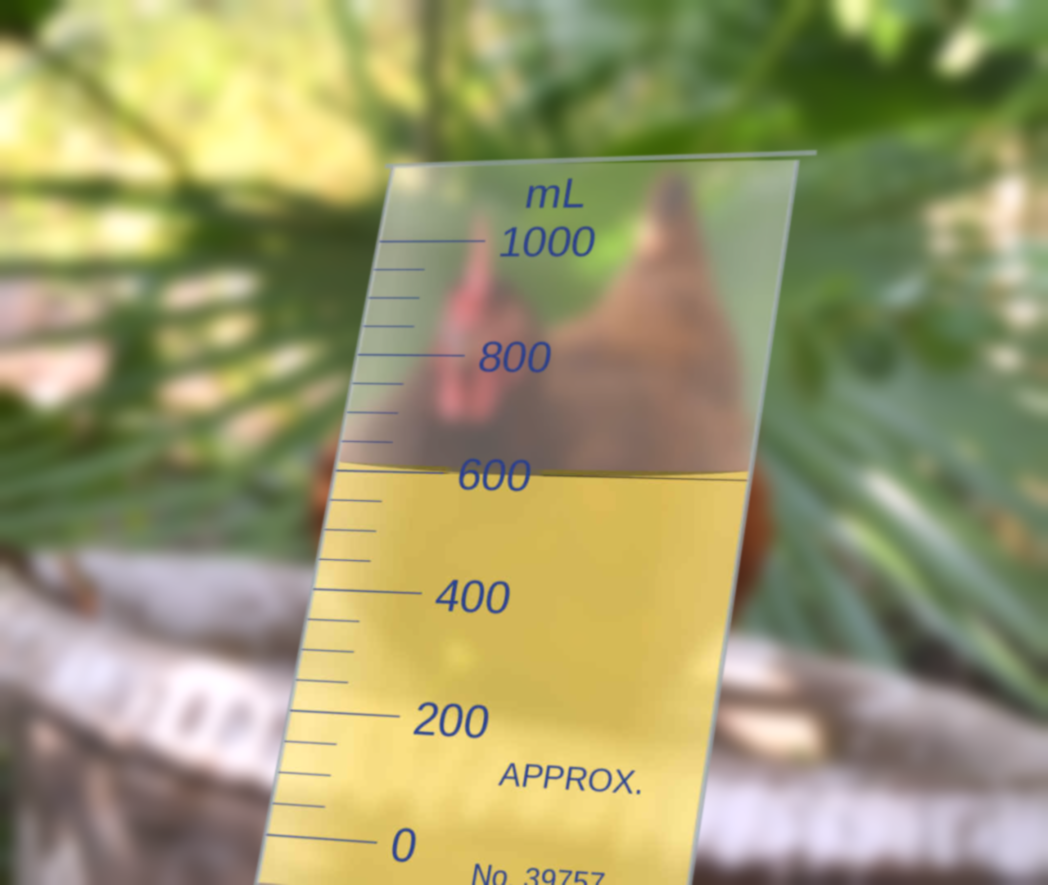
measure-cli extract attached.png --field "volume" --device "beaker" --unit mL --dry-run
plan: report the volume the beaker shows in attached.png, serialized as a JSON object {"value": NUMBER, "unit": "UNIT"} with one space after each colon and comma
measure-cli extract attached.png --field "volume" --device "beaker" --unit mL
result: {"value": 600, "unit": "mL"}
